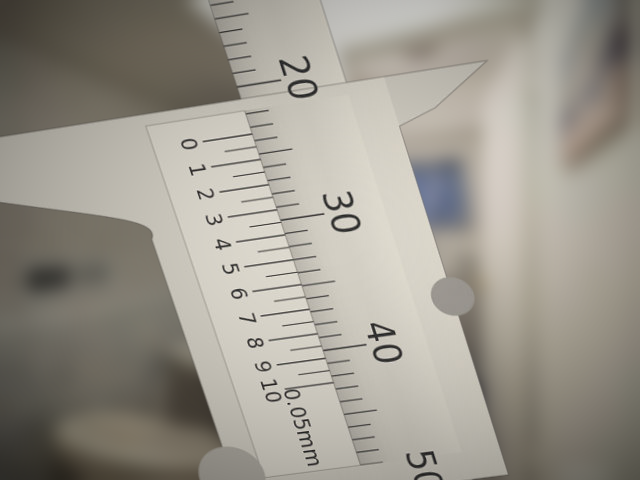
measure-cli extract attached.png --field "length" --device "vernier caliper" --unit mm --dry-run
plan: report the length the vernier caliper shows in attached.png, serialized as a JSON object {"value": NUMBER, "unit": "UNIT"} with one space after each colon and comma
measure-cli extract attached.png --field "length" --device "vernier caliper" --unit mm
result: {"value": 23.5, "unit": "mm"}
